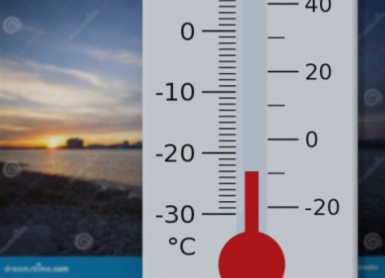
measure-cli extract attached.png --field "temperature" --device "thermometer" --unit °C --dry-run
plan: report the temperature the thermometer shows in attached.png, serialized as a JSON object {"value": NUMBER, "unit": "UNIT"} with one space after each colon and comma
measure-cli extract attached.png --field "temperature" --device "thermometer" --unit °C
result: {"value": -23, "unit": "°C"}
